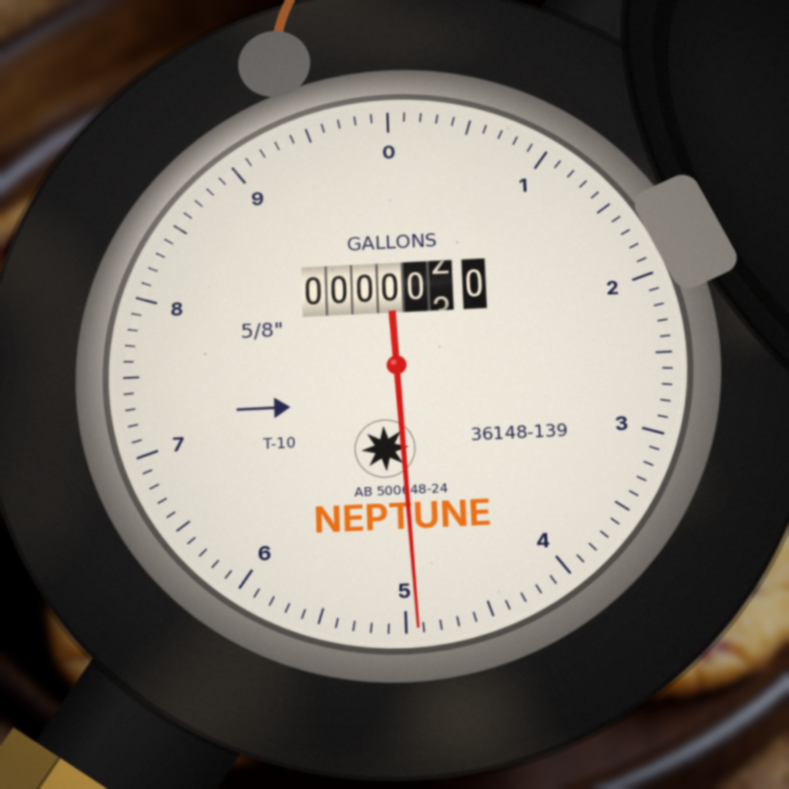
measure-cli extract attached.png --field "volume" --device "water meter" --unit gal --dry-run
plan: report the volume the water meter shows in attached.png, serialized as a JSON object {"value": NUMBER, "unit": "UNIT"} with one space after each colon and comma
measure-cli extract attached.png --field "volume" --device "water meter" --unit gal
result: {"value": 24.9, "unit": "gal"}
